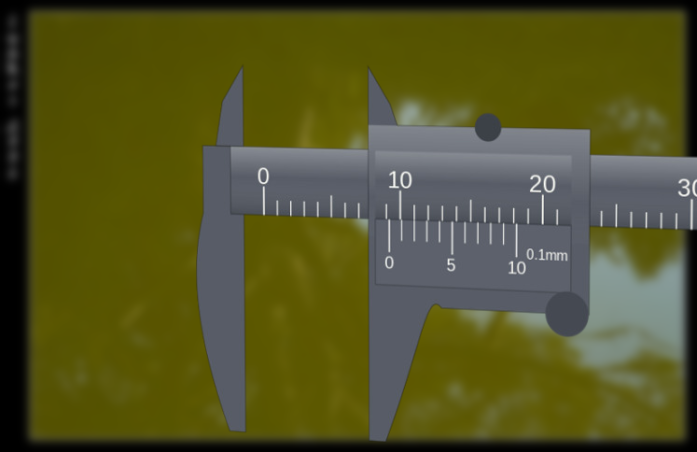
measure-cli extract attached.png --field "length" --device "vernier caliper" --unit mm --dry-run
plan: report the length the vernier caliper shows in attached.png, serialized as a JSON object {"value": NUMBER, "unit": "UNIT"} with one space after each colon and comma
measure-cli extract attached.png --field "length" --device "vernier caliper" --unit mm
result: {"value": 9.2, "unit": "mm"}
